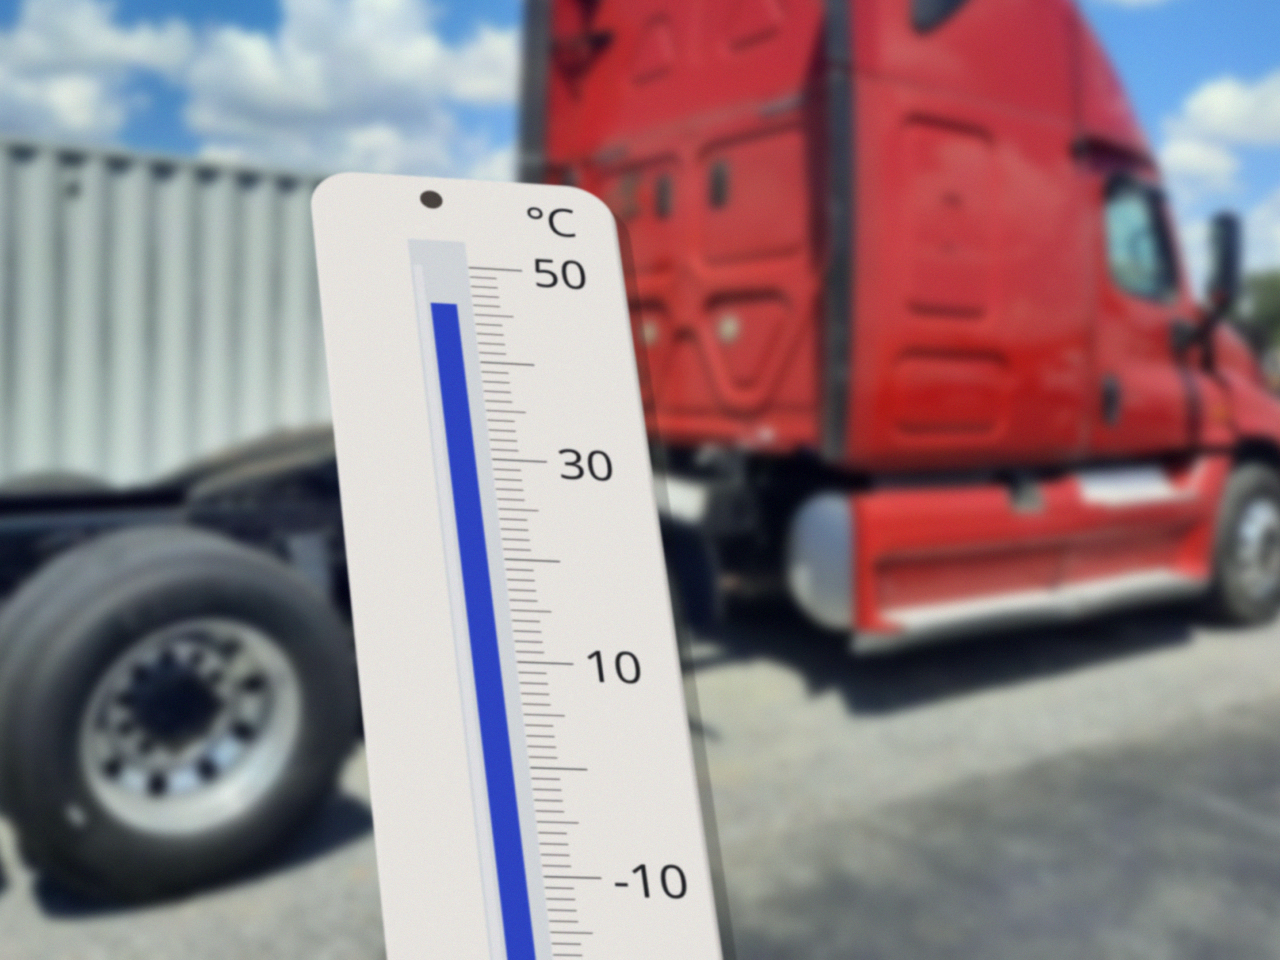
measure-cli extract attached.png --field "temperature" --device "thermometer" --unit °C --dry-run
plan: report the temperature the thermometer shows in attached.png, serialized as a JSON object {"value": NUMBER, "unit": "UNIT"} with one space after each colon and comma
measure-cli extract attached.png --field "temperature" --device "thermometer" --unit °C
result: {"value": 46, "unit": "°C"}
